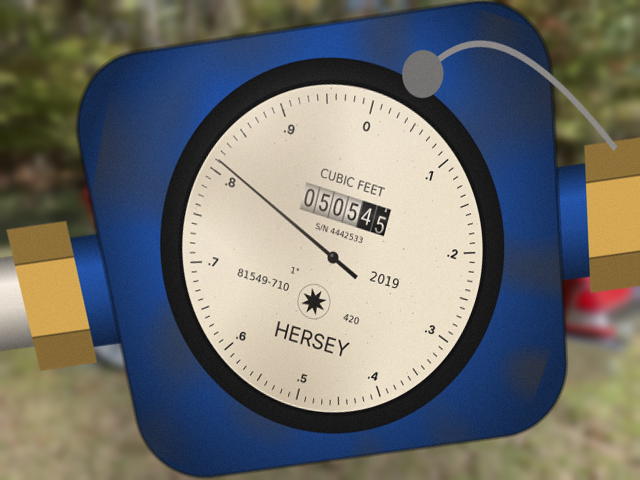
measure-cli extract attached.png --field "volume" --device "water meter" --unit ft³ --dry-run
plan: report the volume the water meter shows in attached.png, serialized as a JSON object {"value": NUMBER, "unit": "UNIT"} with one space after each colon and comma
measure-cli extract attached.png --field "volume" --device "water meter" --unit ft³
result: {"value": 50544.81, "unit": "ft³"}
